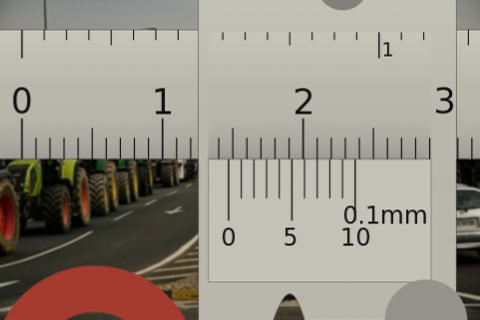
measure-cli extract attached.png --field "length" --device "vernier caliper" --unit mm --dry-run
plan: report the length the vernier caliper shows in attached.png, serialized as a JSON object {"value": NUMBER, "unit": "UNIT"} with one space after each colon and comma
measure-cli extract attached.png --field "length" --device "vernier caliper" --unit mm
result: {"value": 14.7, "unit": "mm"}
